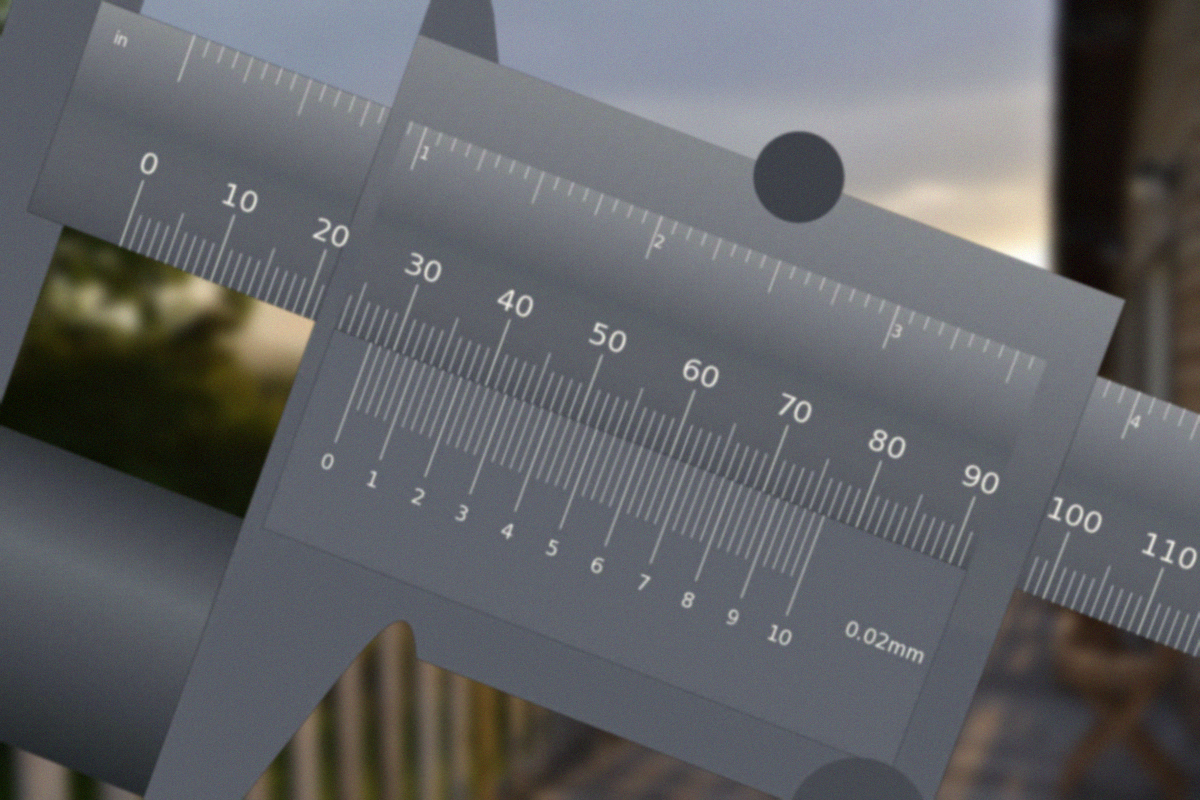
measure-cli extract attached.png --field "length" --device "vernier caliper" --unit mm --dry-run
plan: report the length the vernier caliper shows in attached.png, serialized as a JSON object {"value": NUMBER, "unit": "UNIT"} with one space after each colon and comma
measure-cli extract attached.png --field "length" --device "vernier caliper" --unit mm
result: {"value": 27.6, "unit": "mm"}
